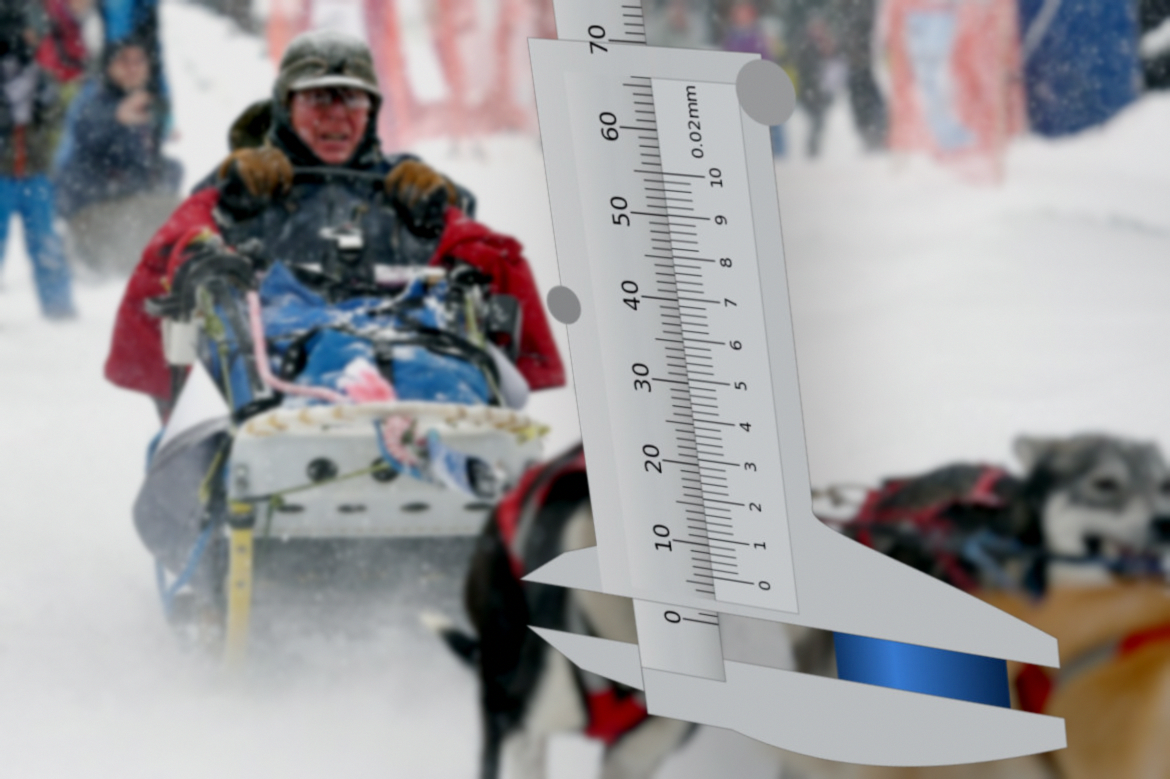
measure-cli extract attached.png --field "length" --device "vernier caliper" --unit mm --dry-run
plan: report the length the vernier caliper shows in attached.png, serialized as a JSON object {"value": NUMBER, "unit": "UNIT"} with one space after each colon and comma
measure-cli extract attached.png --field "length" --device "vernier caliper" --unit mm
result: {"value": 6.0, "unit": "mm"}
